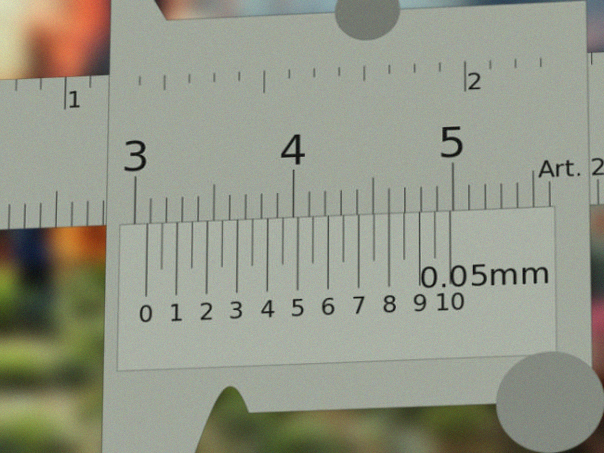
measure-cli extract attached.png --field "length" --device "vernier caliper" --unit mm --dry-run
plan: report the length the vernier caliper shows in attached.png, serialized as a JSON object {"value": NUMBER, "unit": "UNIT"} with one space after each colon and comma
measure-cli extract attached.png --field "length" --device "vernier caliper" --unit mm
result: {"value": 30.8, "unit": "mm"}
